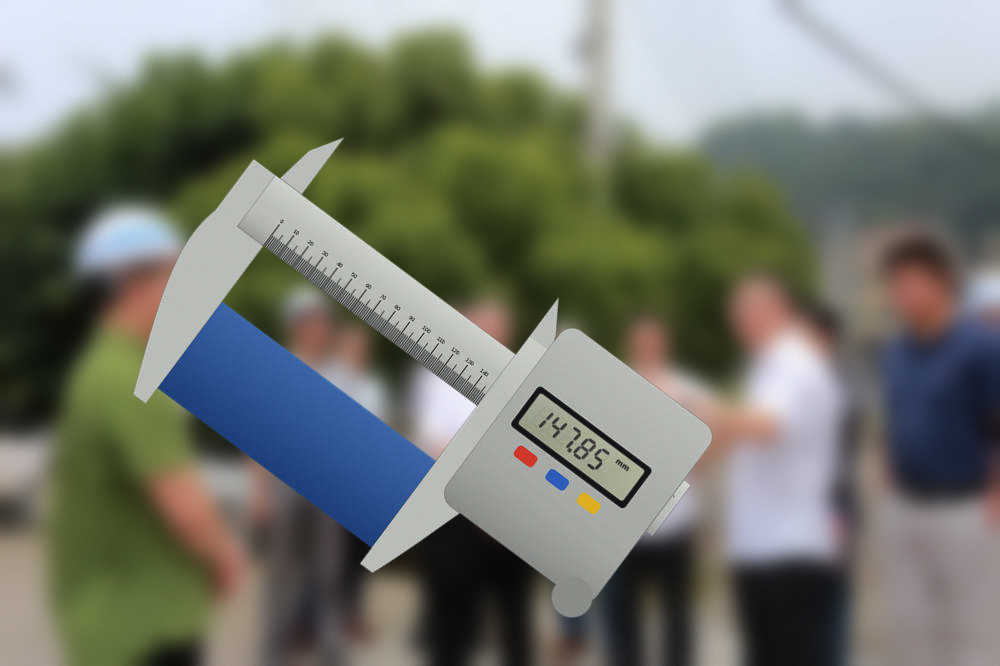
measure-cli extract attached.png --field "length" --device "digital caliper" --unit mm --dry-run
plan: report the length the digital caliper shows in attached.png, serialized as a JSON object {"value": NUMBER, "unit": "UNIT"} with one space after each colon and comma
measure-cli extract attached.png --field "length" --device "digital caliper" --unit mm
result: {"value": 147.85, "unit": "mm"}
